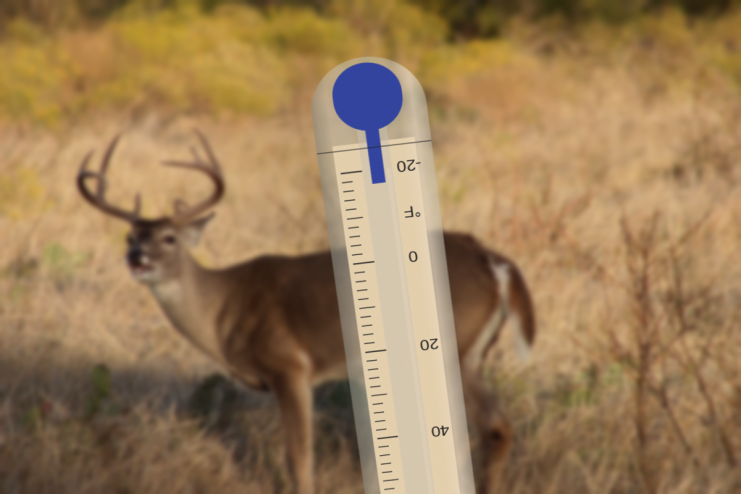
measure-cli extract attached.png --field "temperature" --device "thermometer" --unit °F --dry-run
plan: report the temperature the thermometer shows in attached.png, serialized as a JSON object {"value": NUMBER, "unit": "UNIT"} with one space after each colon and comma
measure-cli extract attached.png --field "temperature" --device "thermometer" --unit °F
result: {"value": -17, "unit": "°F"}
